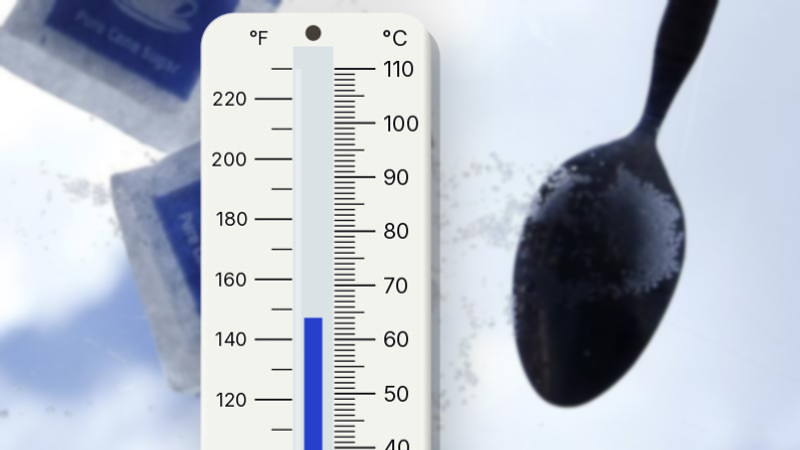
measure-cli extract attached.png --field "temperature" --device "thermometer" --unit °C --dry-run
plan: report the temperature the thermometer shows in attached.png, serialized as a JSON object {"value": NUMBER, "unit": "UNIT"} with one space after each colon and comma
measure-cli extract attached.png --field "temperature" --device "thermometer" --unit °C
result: {"value": 64, "unit": "°C"}
